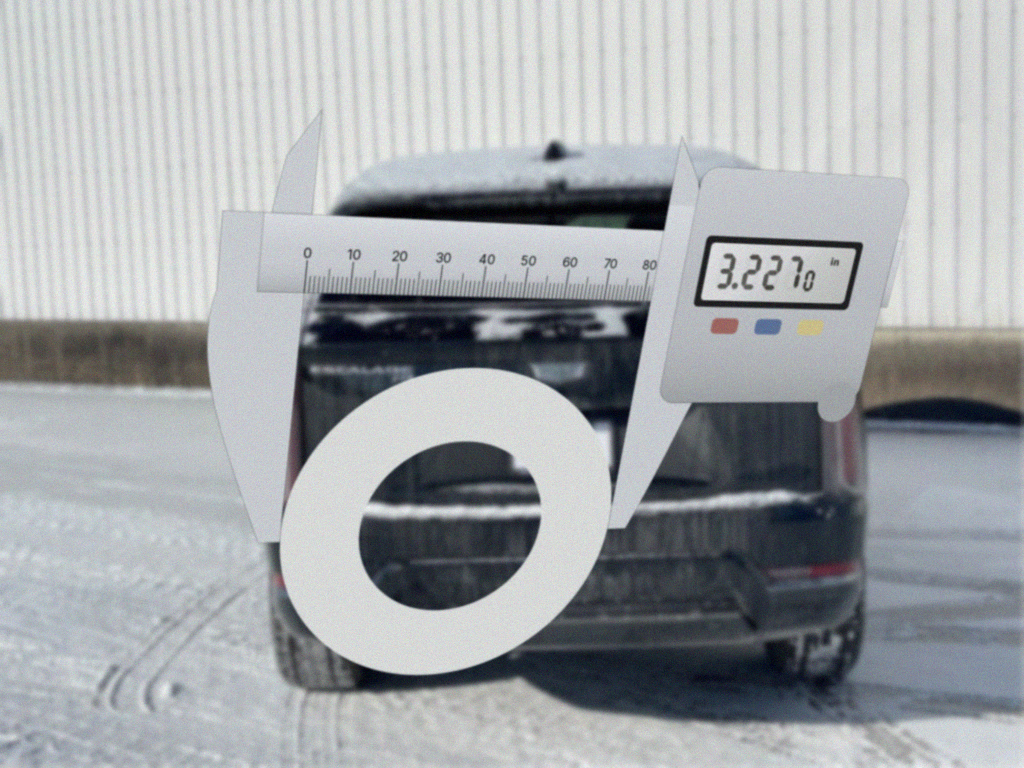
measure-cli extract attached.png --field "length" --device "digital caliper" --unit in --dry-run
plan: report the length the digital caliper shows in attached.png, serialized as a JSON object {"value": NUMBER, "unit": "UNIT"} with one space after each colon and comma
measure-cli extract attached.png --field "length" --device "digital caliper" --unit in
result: {"value": 3.2270, "unit": "in"}
